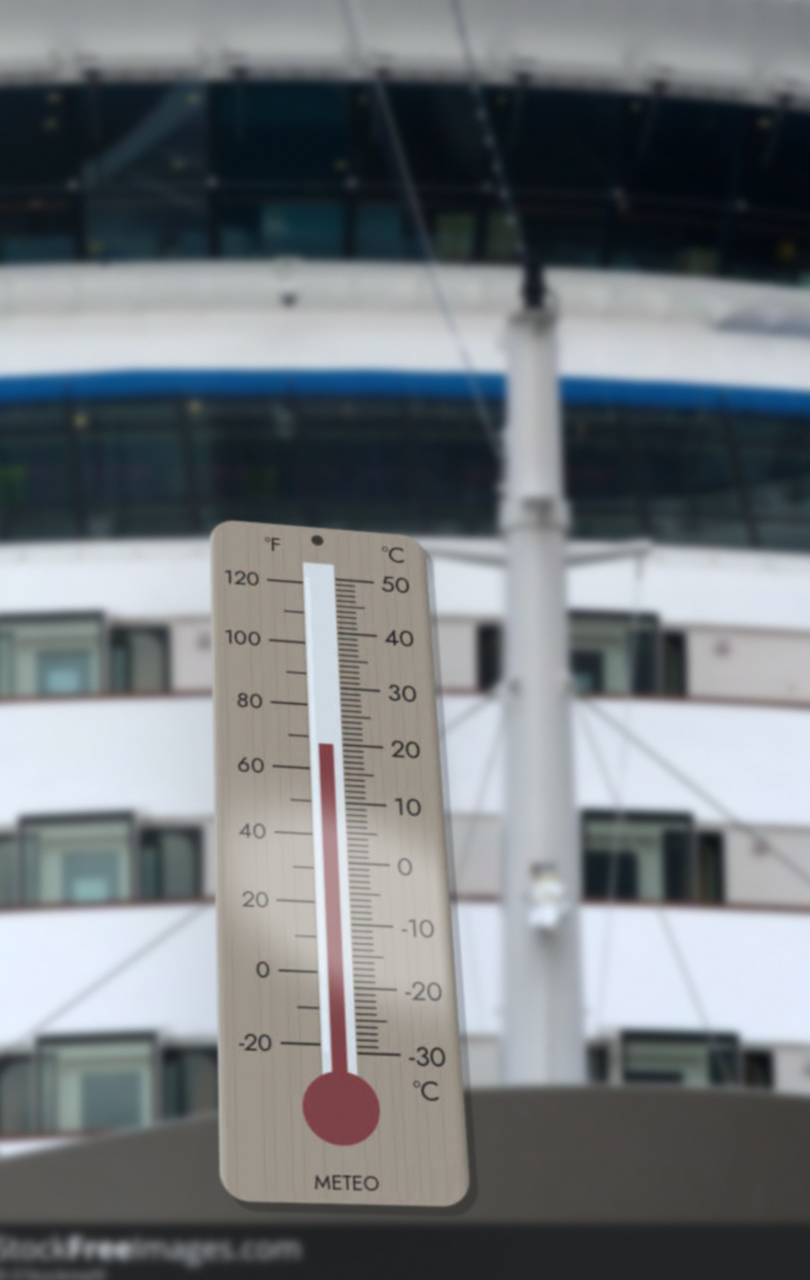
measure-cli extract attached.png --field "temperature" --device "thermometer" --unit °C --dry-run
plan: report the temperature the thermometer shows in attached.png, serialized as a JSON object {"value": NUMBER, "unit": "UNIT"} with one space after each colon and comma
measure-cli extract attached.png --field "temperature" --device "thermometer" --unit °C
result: {"value": 20, "unit": "°C"}
